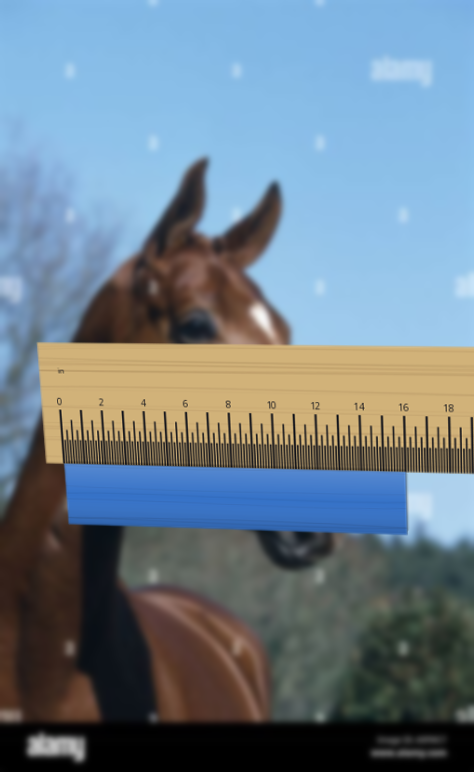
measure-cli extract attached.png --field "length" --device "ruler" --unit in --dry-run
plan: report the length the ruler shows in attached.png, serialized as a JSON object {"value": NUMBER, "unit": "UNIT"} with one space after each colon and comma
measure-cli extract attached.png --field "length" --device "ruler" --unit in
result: {"value": 16, "unit": "in"}
